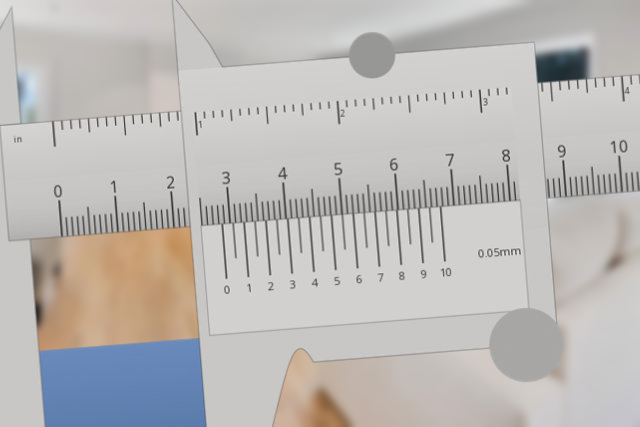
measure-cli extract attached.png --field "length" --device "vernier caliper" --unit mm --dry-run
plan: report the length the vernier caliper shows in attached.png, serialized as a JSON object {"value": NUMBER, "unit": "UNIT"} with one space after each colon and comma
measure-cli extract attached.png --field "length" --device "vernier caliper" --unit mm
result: {"value": 28.6, "unit": "mm"}
